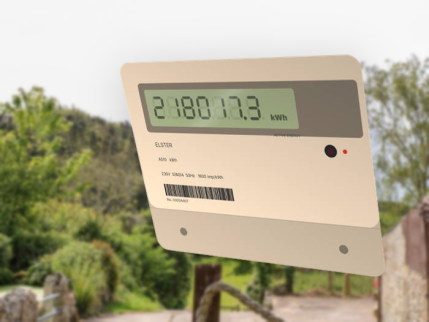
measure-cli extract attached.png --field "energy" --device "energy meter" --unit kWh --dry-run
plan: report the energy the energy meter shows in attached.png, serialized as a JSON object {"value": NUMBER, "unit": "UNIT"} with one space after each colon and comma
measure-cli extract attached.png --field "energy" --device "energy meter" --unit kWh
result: {"value": 218017.3, "unit": "kWh"}
